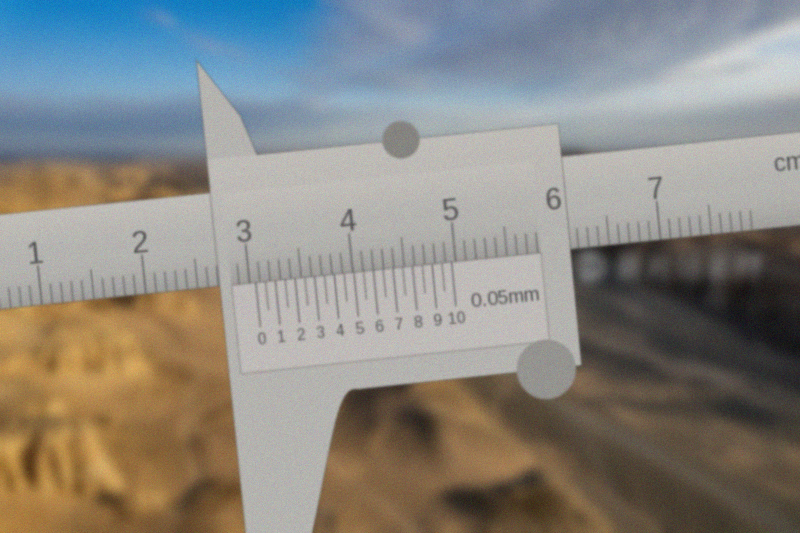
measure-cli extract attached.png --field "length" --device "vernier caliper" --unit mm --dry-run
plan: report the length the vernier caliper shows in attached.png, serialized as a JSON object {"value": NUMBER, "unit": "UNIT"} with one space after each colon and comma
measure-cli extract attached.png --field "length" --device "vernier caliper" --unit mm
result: {"value": 30.6, "unit": "mm"}
